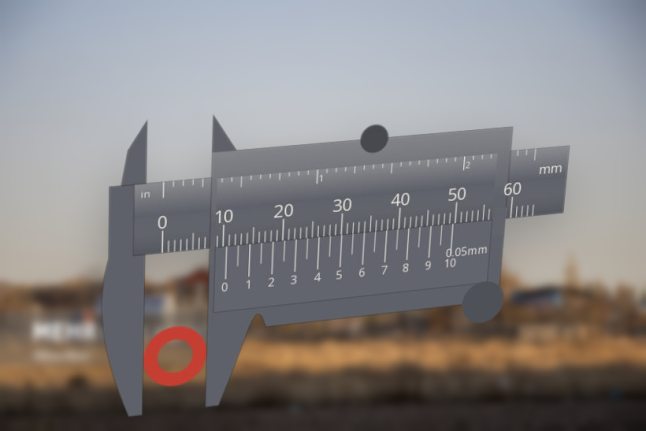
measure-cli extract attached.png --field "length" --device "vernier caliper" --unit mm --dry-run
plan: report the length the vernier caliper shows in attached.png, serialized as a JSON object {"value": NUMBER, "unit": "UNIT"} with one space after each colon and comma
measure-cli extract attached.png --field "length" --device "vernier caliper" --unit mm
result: {"value": 10.6, "unit": "mm"}
